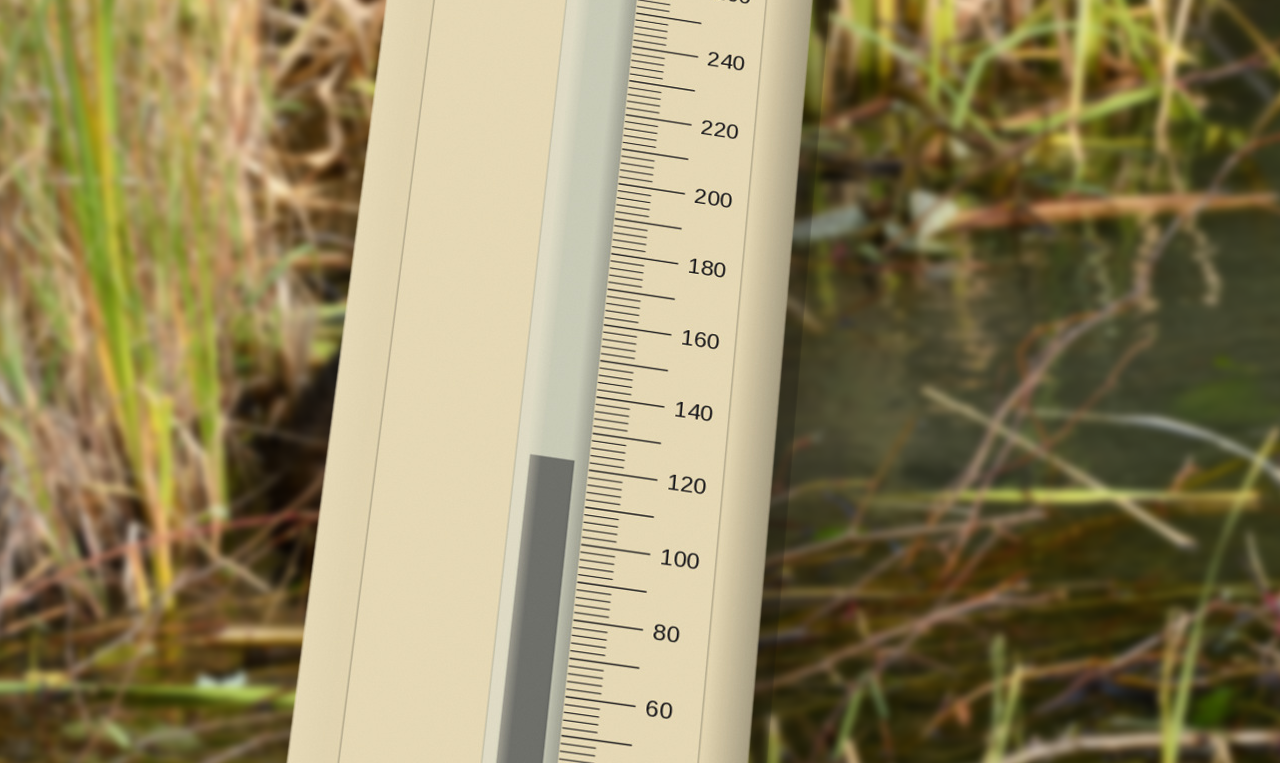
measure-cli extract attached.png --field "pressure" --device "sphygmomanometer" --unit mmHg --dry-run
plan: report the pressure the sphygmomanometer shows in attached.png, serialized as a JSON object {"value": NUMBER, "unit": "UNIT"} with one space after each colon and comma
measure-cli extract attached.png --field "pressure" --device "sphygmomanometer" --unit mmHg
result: {"value": 122, "unit": "mmHg"}
